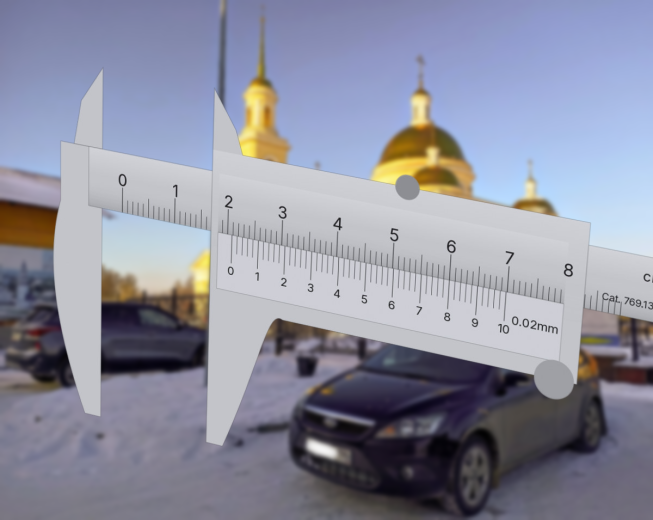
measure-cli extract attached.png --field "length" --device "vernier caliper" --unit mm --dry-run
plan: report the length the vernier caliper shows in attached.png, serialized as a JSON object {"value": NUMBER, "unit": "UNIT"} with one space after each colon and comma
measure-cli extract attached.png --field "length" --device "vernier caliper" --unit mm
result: {"value": 20.8, "unit": "mm"}
